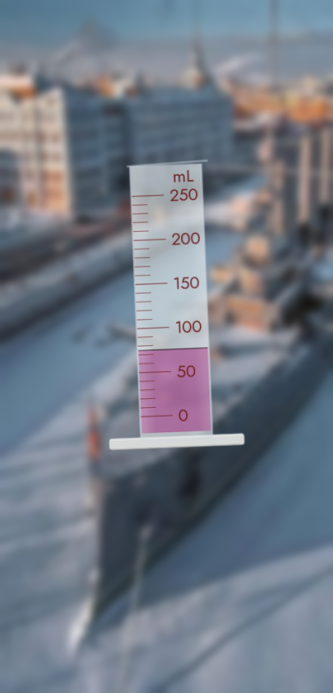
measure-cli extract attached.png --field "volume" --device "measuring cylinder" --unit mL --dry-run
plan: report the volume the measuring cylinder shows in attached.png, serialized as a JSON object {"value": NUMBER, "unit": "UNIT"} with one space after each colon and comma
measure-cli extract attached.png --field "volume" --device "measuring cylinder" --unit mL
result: {"value": 75, "unit": "mL"}
